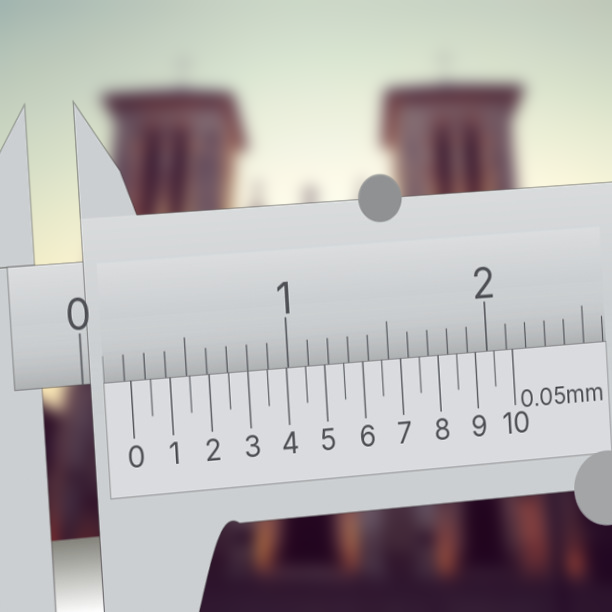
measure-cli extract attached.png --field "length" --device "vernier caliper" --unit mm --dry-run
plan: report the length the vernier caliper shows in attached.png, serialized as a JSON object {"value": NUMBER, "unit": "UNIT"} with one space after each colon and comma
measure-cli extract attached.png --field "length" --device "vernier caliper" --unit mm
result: {"value": 2.3, "unit": "mm"}
